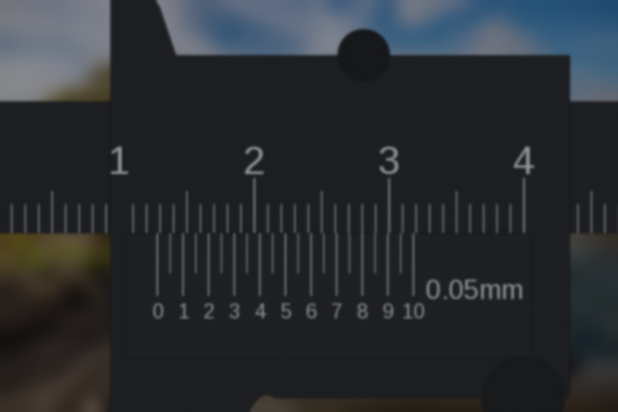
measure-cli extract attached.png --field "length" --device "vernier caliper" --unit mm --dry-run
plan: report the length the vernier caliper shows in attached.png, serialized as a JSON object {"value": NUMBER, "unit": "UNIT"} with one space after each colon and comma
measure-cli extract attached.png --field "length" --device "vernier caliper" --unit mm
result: {"value": 12.8, "unit": "mm"}
